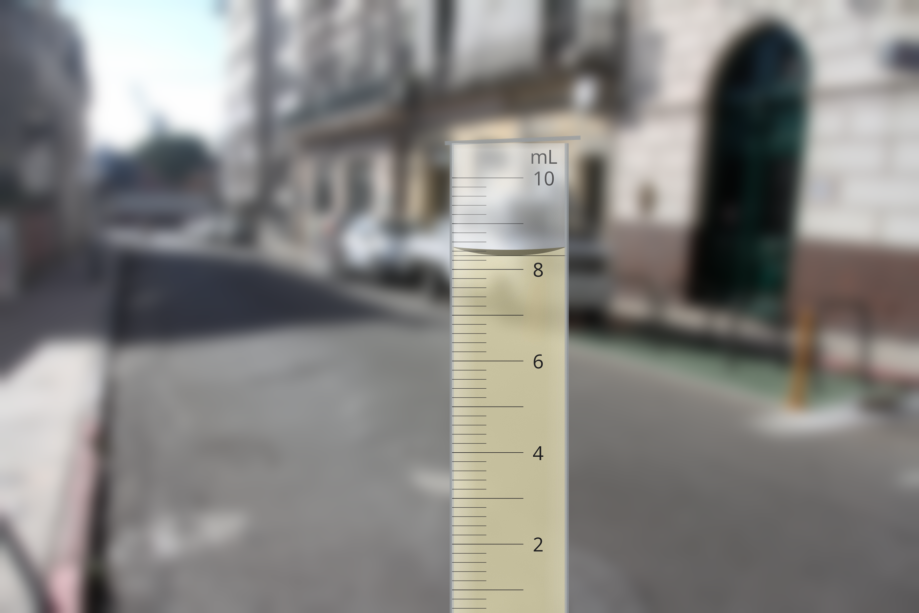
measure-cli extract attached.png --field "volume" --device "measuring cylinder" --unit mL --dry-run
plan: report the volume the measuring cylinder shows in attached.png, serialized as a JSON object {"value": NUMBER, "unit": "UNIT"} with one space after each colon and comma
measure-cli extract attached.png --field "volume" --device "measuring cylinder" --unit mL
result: {"value": 8.3, "unit": "mL"}
